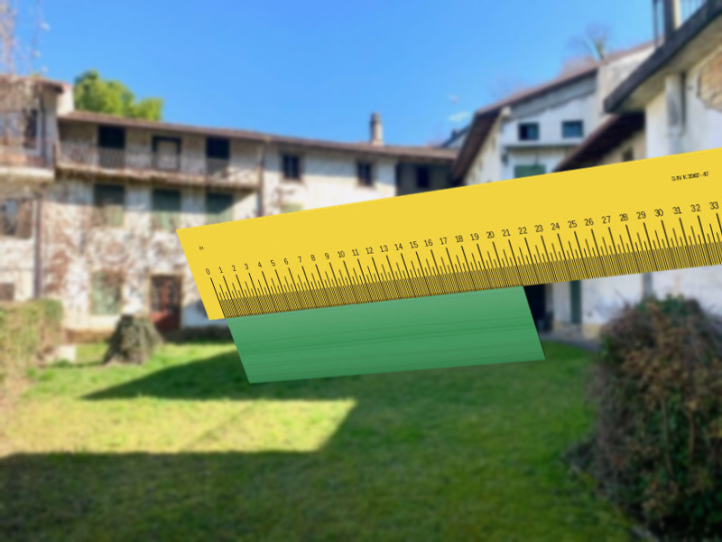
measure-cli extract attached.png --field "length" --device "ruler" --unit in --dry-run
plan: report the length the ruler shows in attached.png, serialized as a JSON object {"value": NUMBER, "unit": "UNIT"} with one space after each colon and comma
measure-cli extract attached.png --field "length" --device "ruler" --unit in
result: {"value": 21, "unit": "in"}
